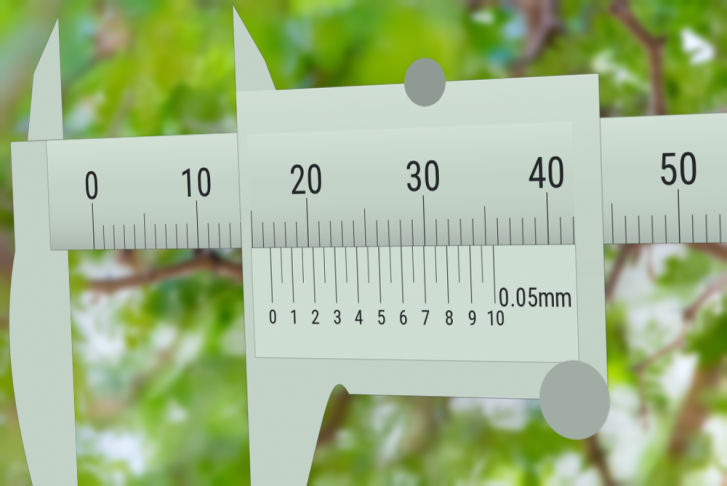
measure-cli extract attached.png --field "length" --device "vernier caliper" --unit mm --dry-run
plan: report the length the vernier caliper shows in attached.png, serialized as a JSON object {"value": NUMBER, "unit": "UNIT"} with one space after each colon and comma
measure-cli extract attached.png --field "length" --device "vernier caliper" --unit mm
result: {"value": 16.6, "unit": "mm"}
